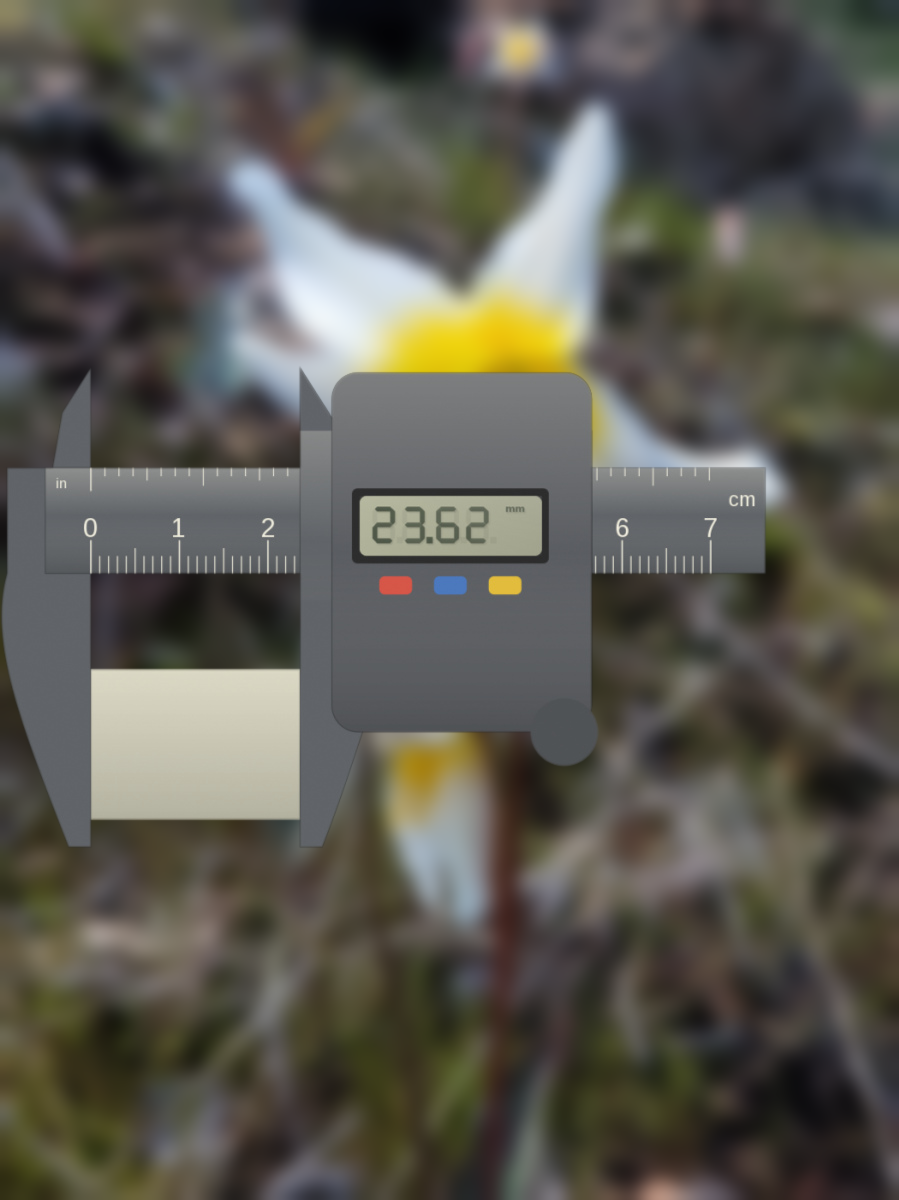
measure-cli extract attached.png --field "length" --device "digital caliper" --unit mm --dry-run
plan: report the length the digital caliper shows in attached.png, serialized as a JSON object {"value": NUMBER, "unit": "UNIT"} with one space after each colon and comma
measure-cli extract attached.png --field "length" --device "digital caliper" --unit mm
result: {"value": 23.62, "unit": "mm"}
